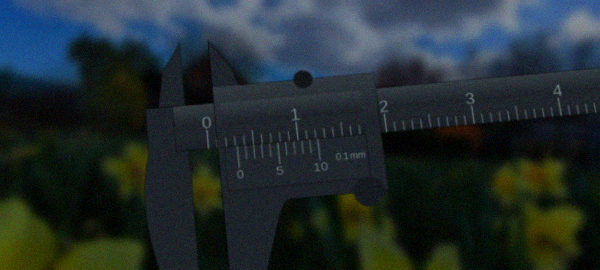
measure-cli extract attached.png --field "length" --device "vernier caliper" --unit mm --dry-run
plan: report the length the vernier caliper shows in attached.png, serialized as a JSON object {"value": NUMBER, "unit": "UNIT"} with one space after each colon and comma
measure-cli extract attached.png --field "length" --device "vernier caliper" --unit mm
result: {"value": 3.2, "unit": "mm"}
